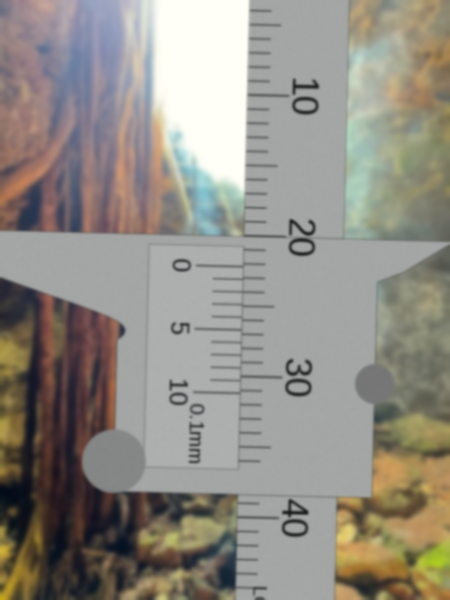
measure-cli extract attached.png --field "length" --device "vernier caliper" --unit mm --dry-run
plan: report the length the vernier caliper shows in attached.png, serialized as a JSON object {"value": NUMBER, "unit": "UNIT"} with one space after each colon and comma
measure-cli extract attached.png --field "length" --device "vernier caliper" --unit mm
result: {"value": 22.2, "unit": "mm"}
